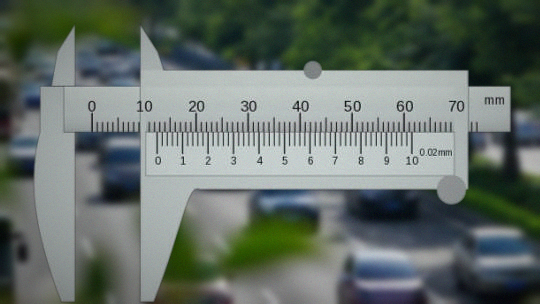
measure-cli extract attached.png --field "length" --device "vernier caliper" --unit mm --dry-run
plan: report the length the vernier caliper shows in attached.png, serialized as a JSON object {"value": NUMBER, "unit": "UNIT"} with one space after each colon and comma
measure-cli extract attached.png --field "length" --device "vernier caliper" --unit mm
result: {"value": 12.5, "unit": "mm"}
